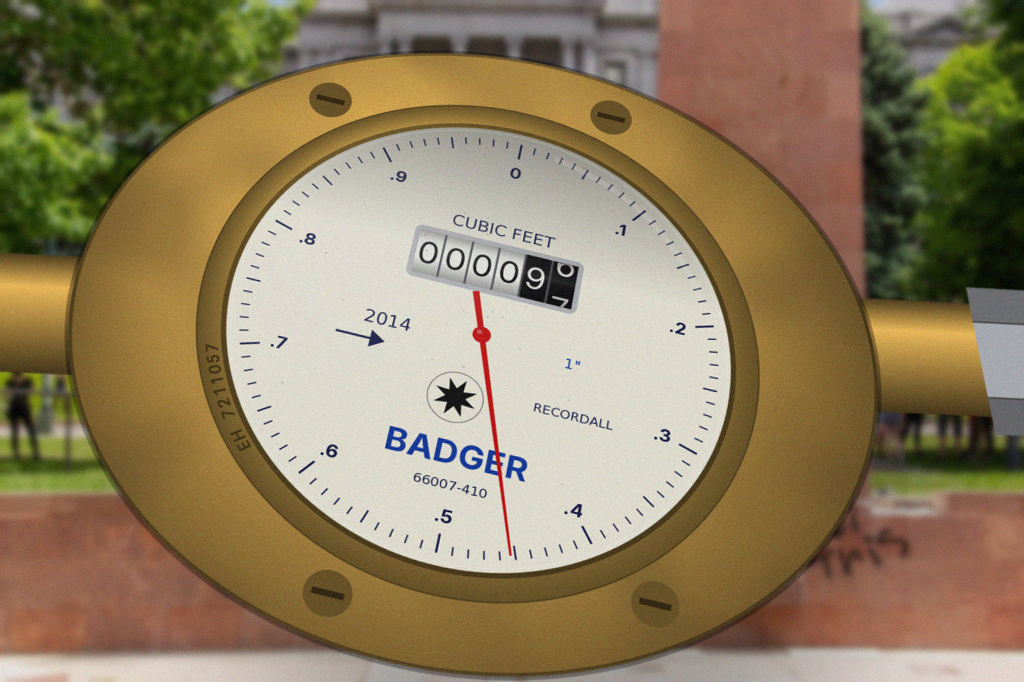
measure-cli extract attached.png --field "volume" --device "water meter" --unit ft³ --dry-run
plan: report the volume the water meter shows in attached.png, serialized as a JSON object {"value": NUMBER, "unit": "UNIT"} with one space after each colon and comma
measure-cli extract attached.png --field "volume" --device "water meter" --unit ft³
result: {"value": 96.45, "unit": "ft³"}
